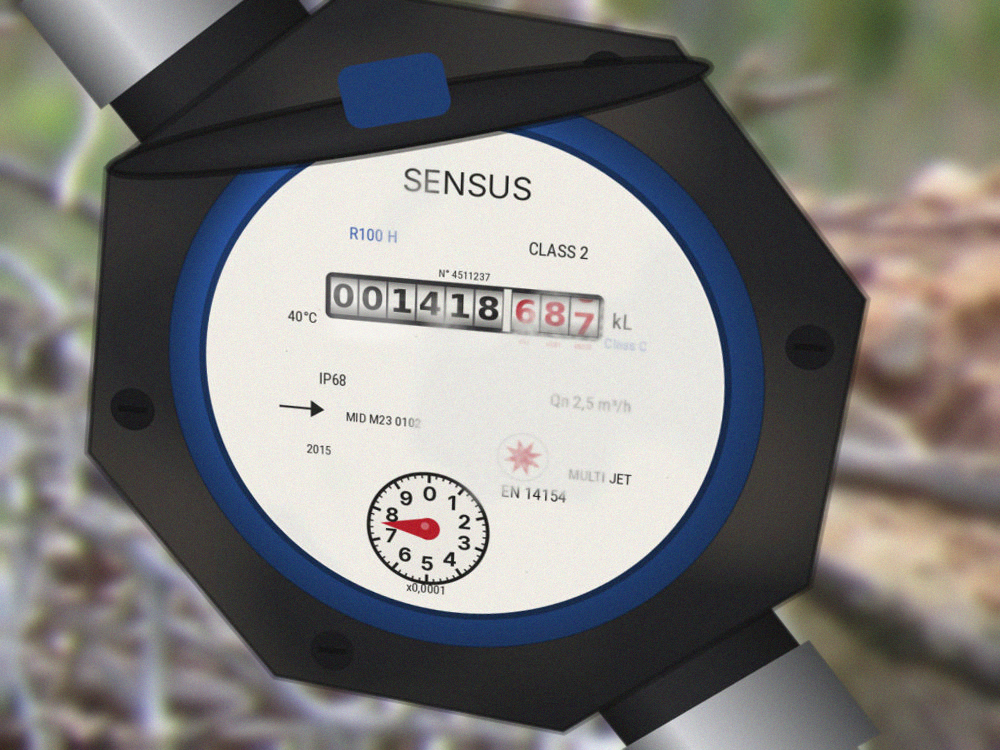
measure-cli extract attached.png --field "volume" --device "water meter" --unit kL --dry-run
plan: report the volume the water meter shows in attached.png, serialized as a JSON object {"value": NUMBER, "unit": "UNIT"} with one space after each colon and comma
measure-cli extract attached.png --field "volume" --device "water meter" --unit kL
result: {"value": 1418.6867, "unit": "kL"}
